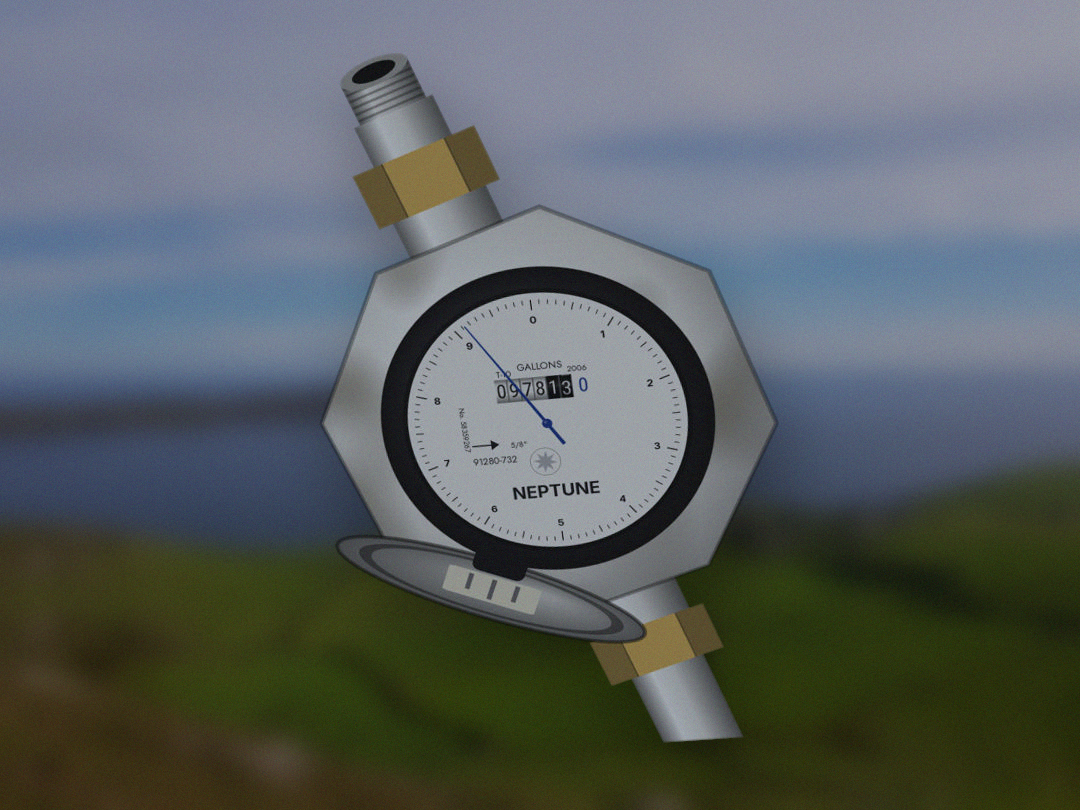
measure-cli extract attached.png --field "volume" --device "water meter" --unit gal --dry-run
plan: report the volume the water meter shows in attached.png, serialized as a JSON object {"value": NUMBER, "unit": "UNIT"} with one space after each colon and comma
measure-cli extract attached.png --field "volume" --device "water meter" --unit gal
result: {"value": 978129.1, "unit": "gal"}
